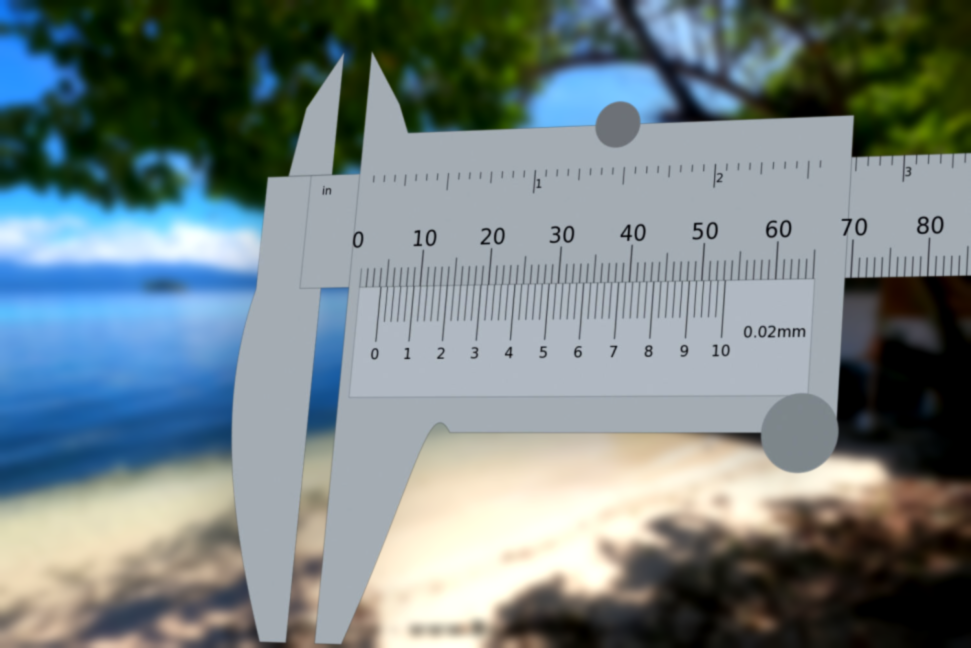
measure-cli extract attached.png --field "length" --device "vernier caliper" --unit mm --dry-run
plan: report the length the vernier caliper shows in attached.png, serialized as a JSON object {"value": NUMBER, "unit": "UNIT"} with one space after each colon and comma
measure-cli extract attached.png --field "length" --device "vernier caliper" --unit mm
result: {"value": 4.2, "unit": "mm"}
